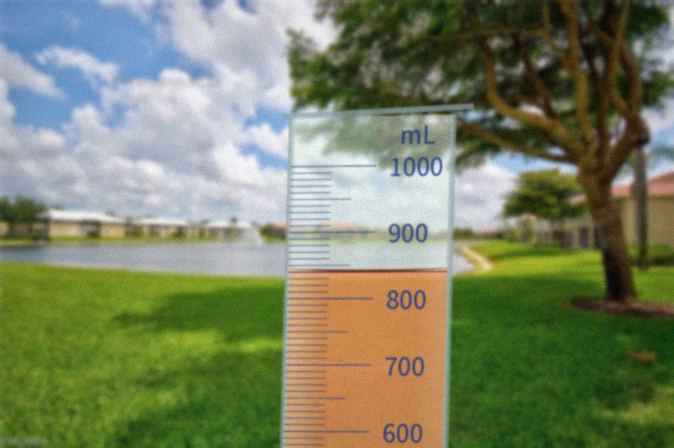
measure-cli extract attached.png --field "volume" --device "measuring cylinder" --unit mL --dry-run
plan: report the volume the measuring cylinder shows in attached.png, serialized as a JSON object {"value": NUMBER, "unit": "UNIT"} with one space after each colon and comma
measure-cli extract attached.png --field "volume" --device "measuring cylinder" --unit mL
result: {"value": 840, "unit": "mL"}
